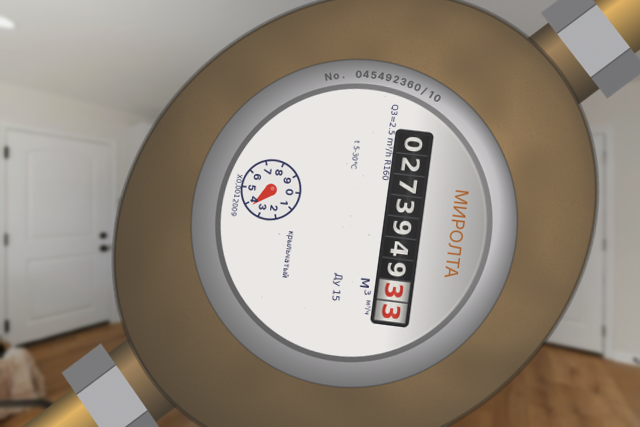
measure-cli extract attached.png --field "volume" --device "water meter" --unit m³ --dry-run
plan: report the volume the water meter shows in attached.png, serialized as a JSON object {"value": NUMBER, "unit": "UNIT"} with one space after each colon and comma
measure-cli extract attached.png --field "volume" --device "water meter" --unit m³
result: {"value": 273949.333, "unit": "m³"}
